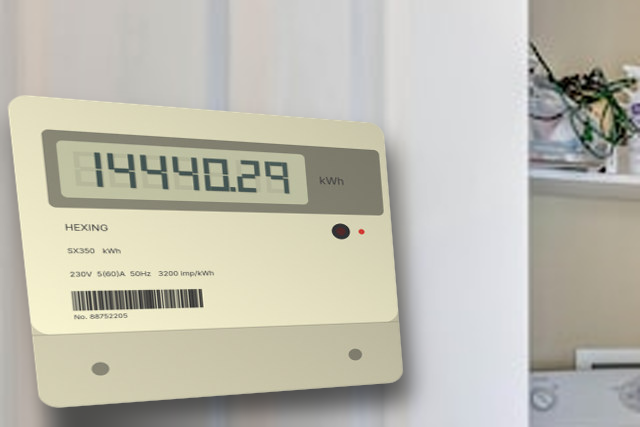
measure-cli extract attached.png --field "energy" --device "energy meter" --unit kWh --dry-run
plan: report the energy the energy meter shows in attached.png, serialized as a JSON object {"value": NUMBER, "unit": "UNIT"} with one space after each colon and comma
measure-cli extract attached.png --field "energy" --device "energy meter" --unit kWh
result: {"value": 14440.29, "unit": "kWh"}
